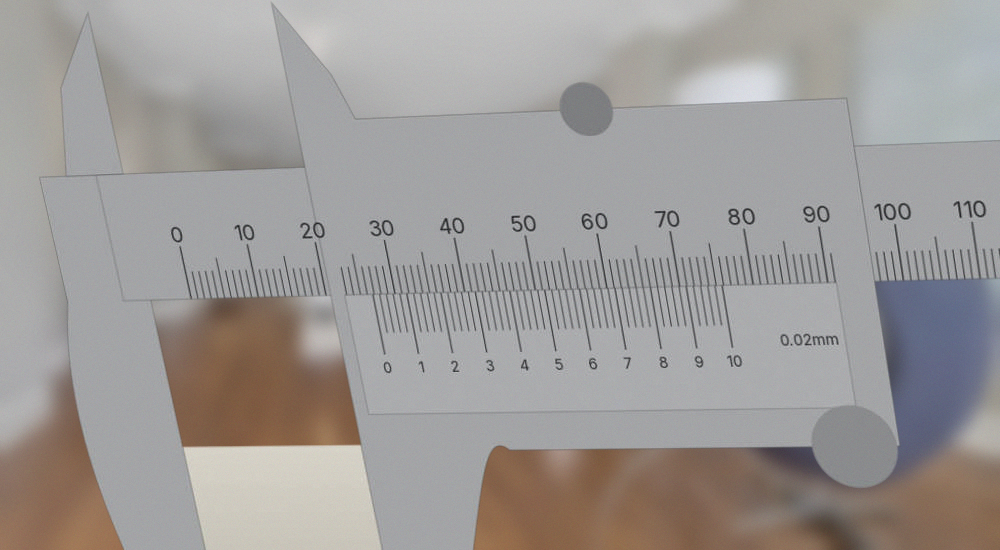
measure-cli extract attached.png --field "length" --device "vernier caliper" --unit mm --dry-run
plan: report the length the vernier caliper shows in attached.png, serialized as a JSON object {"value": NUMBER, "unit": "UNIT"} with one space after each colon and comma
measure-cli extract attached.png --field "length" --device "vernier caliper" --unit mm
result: {"value": 26.8, "unit": "mm"}
